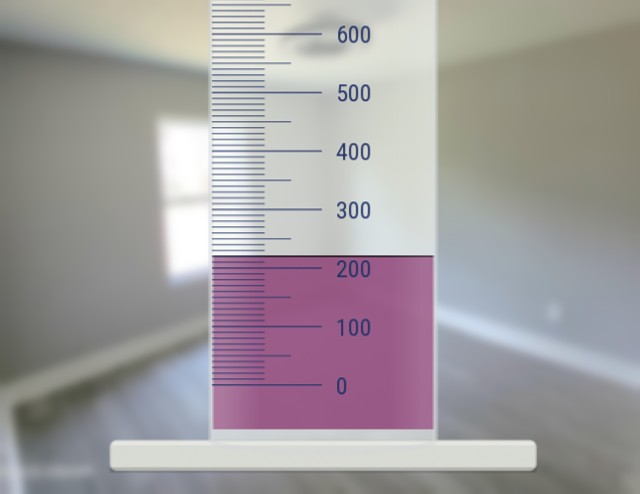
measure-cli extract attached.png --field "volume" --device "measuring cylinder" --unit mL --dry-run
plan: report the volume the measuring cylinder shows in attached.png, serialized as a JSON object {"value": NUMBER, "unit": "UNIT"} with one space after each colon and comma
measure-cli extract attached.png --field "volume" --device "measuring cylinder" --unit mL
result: {"value": 220, "unit": "mL"}
